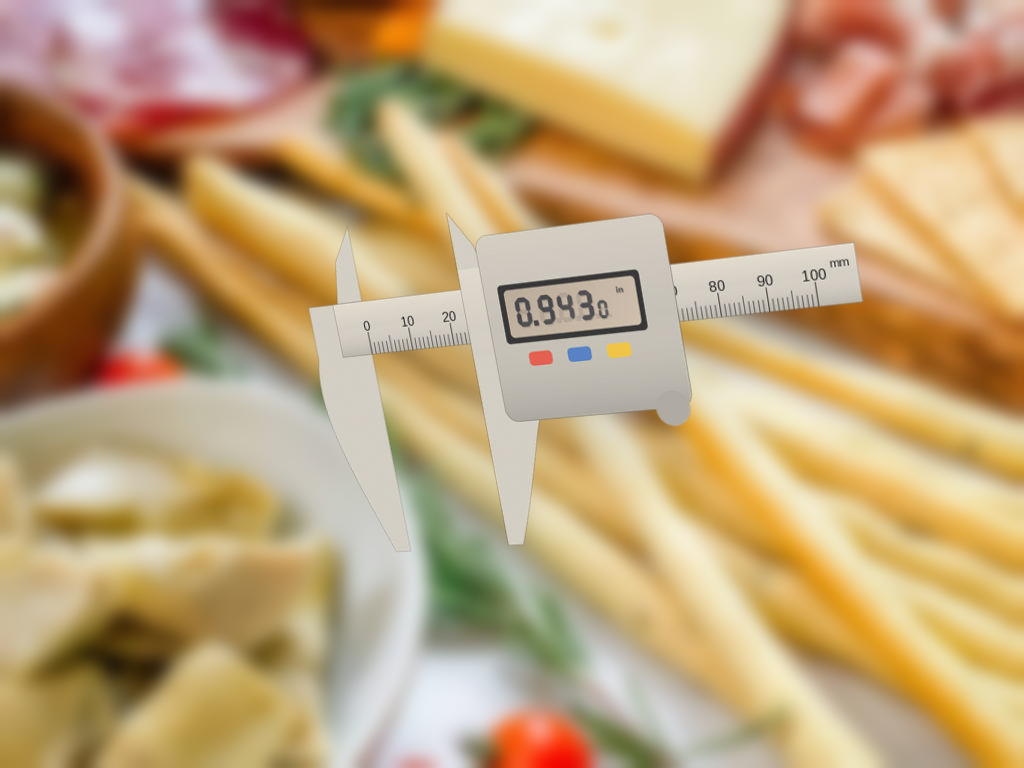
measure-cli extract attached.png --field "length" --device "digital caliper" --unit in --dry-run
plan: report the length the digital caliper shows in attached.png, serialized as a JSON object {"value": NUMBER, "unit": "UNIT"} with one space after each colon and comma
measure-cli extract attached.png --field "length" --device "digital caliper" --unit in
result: {"value": 0.9430, "unit": "in"}
